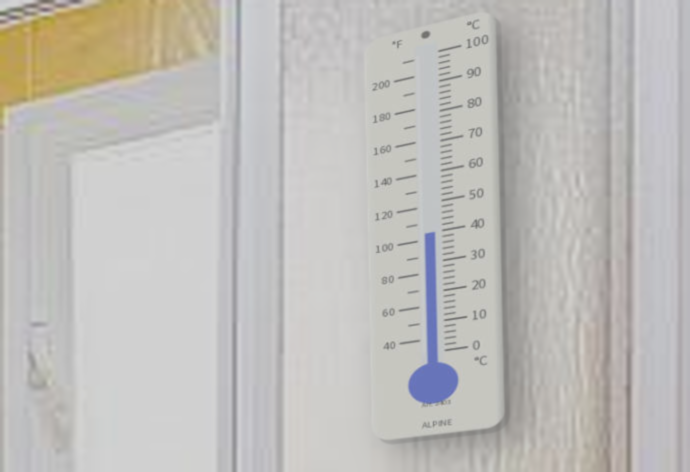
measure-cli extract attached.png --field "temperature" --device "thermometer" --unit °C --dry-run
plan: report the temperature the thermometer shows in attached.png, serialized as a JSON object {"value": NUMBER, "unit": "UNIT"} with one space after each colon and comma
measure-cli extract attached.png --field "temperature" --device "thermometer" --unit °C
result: {"value": 40, "unit": "°C"}
